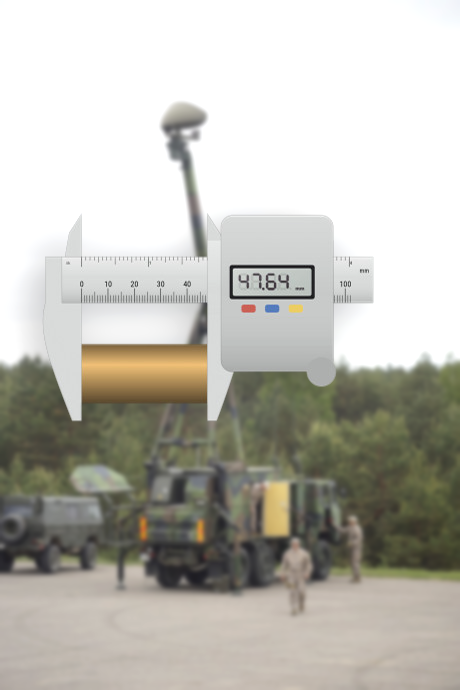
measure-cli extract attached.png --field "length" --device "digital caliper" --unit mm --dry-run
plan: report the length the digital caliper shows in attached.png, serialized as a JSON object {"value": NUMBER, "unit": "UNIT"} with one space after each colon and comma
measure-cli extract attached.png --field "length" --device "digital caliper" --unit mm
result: {"value": 47.64, "unit": "mm"}
